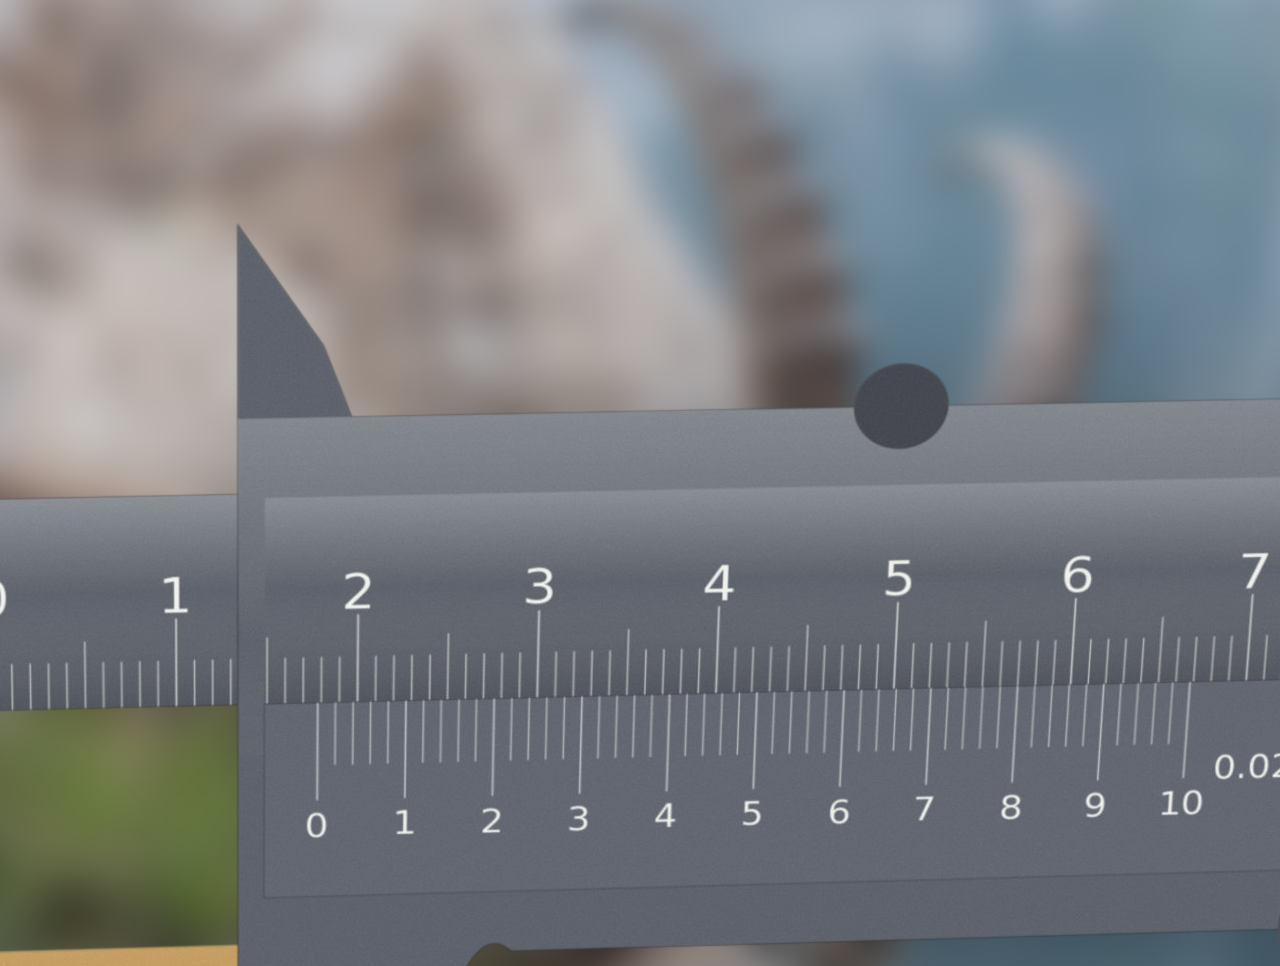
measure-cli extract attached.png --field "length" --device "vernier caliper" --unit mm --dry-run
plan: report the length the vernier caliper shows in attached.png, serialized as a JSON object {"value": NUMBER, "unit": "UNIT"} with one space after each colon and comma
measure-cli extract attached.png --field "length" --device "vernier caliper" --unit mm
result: {"value": 17.8, "unit": "mm"}
